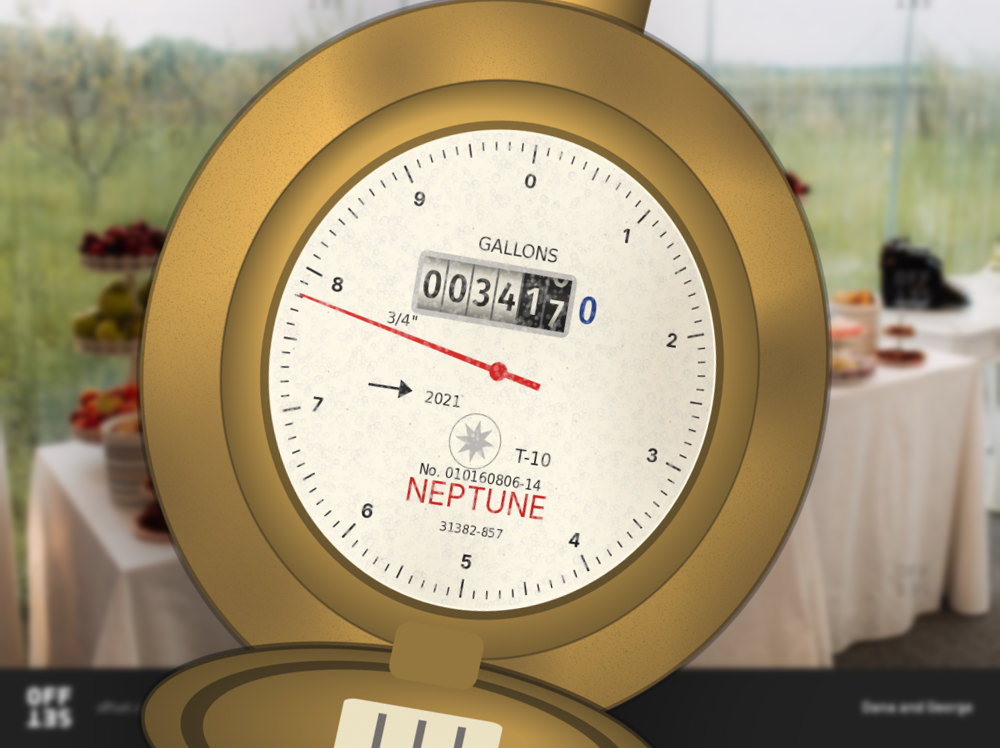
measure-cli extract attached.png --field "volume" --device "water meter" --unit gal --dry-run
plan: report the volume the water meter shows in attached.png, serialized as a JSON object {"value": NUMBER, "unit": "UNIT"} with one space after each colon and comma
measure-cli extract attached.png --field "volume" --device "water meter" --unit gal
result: {"value": 34167.8, "unit": "gal"}
